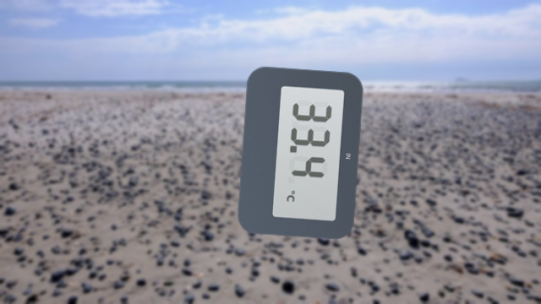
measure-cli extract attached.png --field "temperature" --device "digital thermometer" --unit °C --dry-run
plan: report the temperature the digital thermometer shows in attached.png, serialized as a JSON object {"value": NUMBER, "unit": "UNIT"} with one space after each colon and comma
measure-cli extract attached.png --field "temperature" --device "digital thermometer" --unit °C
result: {"value": 33.4, "unit": "°C"}
